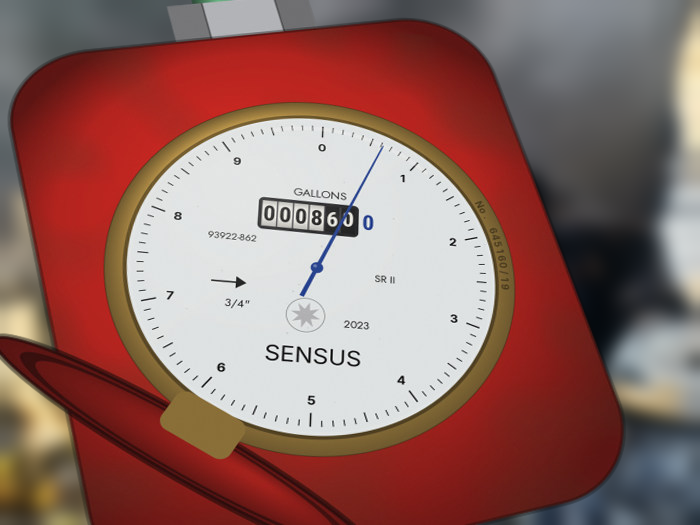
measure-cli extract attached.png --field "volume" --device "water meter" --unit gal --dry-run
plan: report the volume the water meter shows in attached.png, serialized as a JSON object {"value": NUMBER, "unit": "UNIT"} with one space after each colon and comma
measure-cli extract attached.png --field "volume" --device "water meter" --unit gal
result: {"value": 8600.6, "unit": "gal"}
